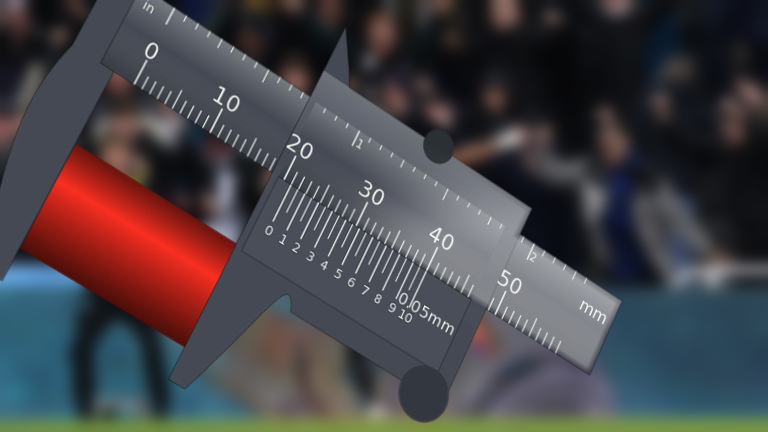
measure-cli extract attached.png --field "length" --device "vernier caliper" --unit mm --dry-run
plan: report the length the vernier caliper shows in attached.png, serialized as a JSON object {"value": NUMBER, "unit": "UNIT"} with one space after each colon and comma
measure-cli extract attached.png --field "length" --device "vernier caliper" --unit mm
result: {"value": 21.0, "unit": "mm"}
